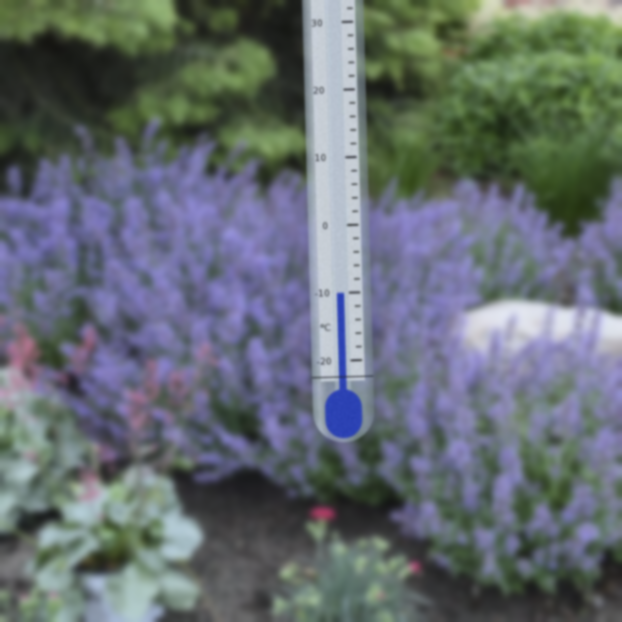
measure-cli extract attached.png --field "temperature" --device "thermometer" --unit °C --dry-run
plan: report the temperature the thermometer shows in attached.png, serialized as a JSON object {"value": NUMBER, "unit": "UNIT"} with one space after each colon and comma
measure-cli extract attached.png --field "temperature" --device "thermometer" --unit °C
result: {"value": -10, "unit": "°C"}
